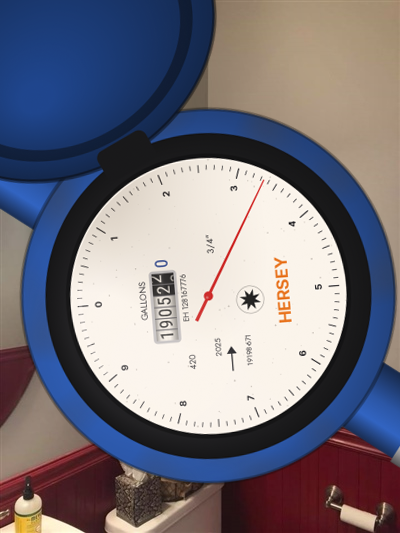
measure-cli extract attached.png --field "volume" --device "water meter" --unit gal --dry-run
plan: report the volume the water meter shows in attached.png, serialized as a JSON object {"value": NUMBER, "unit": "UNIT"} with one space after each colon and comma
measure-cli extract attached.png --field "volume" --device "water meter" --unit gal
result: {"value": 1905223.3, "unit": "gal"}
